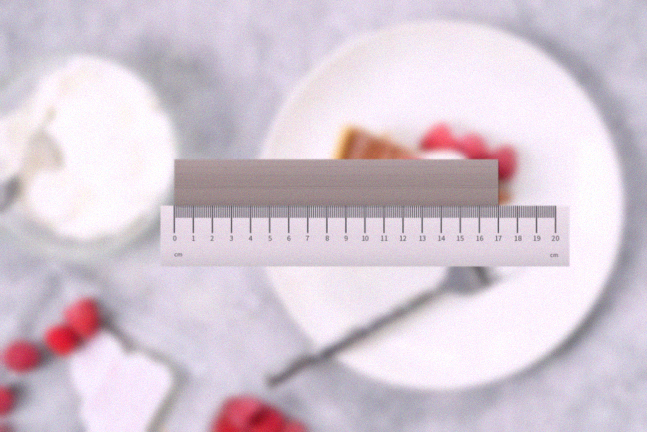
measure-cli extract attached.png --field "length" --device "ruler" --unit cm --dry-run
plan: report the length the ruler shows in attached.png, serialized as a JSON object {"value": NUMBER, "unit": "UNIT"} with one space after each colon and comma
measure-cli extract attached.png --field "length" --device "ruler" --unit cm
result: {"value": 17, "unit": "cm"}
